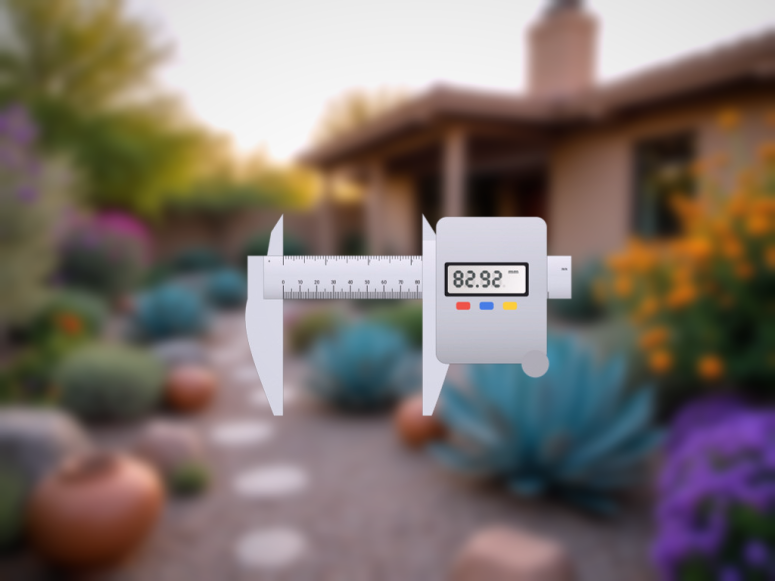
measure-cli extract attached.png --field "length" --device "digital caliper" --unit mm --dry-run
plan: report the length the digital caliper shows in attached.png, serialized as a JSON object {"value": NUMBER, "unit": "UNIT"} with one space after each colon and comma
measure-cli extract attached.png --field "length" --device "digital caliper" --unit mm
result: {"value": 82.92, "unit": "mm"}
